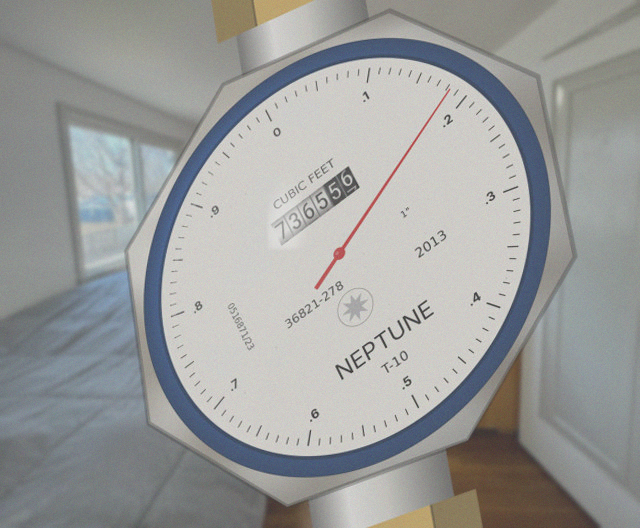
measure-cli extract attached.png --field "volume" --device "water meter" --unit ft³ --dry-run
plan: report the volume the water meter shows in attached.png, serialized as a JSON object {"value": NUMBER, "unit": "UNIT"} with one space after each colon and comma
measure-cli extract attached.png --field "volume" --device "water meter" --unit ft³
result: {"value": 736556.18, "unit": "ft³"}
